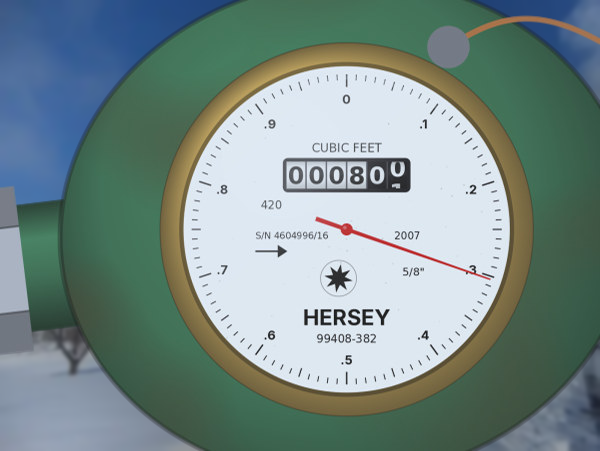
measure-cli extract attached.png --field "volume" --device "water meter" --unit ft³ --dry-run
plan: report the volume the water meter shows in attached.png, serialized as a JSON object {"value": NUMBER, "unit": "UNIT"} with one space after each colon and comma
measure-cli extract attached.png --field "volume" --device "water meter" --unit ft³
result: {"value": 800.30, "unit": "ft³"}
